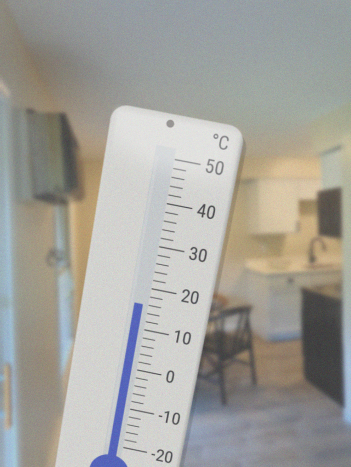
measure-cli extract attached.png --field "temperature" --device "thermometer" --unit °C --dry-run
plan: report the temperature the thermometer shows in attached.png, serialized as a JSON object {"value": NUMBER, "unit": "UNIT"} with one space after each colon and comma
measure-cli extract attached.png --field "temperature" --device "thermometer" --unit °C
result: {"value": 16, "unit": "°C"}
